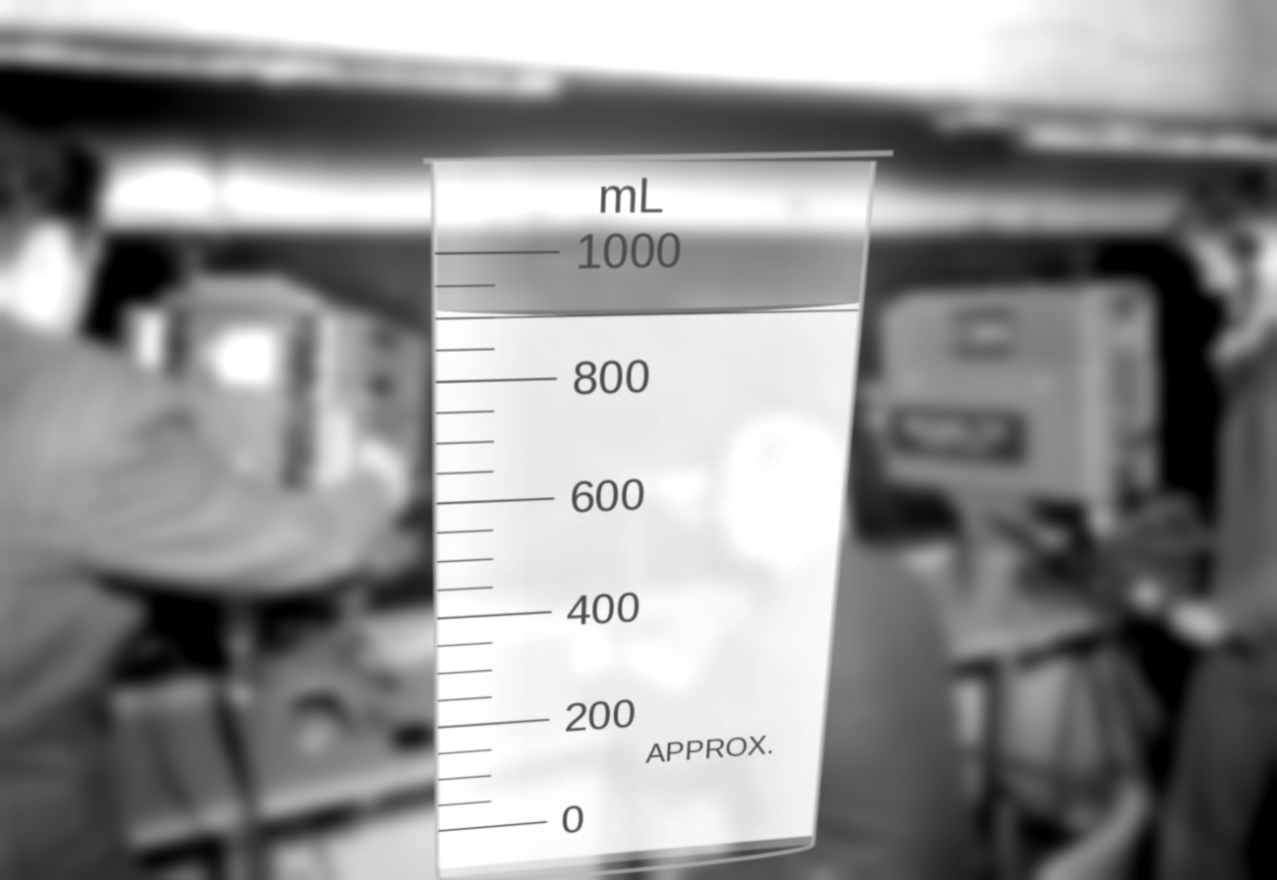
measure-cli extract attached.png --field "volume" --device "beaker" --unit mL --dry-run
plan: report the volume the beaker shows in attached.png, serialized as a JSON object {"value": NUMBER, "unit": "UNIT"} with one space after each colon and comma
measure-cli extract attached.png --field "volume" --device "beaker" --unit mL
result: {"value": 900, "unit": "mL"}
